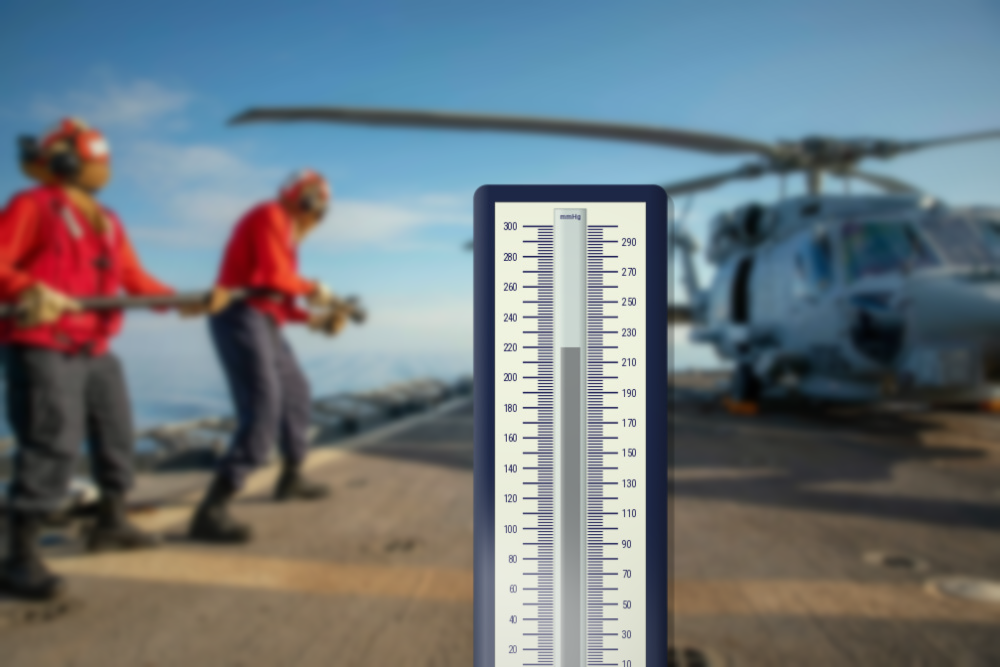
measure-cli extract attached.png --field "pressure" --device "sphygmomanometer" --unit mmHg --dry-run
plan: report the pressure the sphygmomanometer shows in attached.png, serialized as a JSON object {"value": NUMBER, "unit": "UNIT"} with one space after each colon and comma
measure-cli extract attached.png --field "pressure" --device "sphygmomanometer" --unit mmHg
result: {"value": 220, "unit": "mmHg"}
